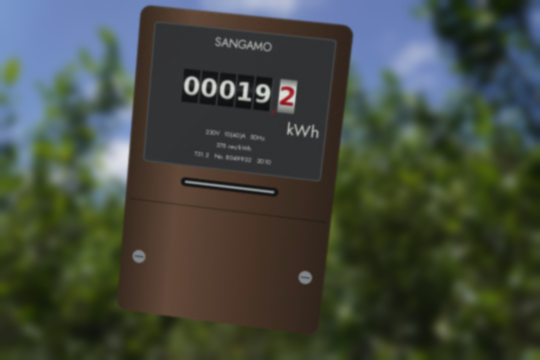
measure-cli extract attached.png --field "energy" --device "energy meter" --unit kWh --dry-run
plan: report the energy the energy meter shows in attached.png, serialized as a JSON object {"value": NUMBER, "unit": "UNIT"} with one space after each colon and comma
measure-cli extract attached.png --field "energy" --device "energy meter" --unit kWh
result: {"value": 19.2, "unit": "kWh"}
